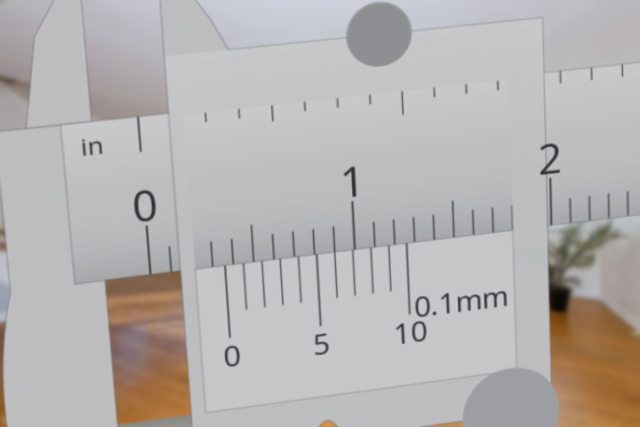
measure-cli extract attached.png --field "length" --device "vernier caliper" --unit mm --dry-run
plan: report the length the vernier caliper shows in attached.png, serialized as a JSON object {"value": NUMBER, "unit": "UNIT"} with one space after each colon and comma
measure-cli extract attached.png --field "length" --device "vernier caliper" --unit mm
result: {"value": 3.6, "unit": "mm"}
